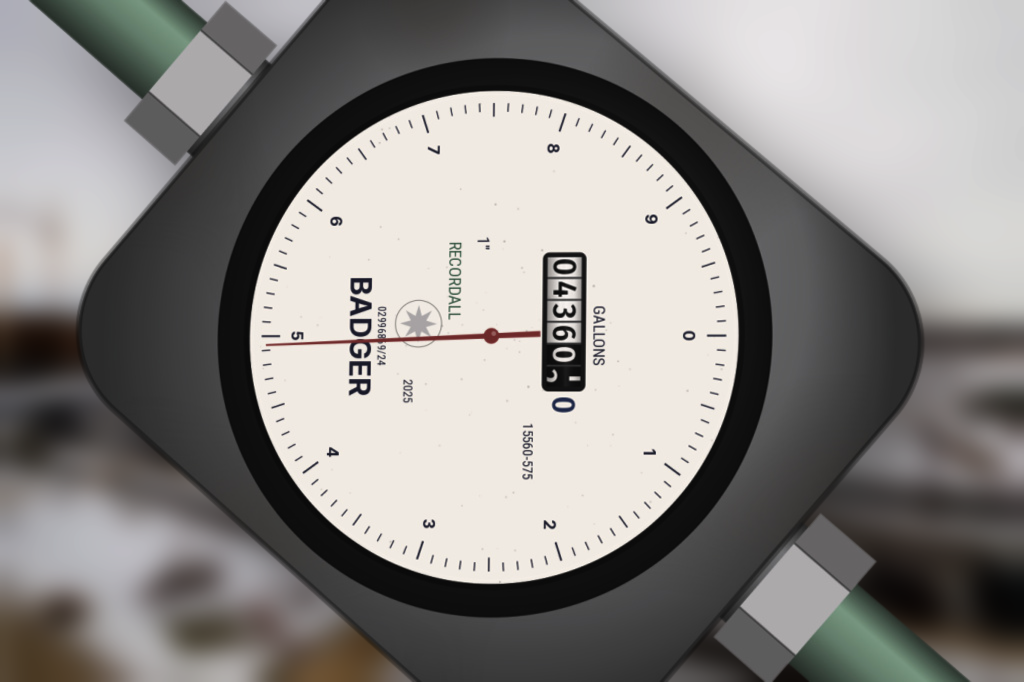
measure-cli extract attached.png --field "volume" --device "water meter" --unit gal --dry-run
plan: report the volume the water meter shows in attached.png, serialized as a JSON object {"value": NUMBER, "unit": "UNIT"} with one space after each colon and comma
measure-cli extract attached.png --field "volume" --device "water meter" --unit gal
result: {"value": 436014.9, "unit": "gal"}
